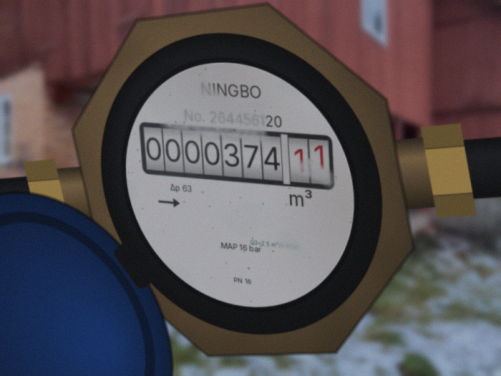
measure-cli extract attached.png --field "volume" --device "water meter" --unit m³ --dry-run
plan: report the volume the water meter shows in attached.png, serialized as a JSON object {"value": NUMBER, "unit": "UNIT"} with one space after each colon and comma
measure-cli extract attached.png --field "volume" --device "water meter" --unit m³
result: {"value": 374.11, "unit": "m³"}
